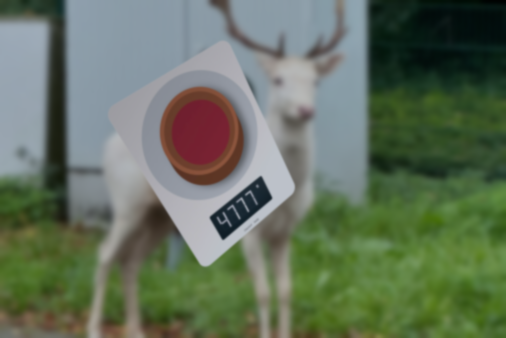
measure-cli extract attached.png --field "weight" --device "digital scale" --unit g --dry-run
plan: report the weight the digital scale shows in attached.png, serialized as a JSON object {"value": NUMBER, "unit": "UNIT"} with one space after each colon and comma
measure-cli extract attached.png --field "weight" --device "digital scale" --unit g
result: {"value": 4777, "unit": "g"}
